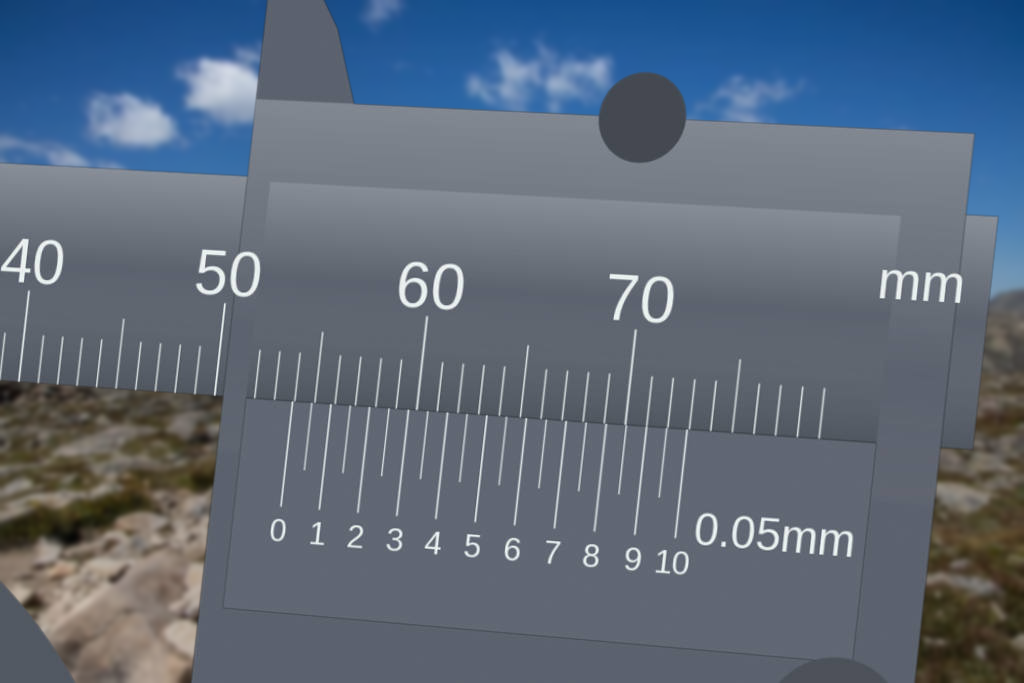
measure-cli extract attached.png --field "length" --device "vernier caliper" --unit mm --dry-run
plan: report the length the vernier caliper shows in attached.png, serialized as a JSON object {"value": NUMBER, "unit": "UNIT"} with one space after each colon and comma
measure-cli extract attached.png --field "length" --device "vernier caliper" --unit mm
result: {"value": 53.9, "unit": "mm"}
